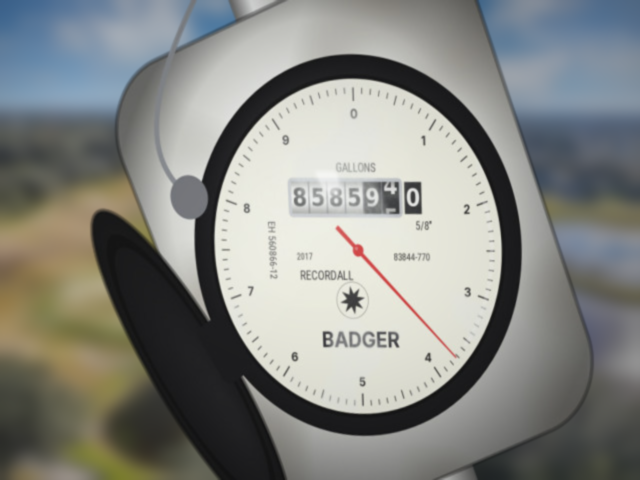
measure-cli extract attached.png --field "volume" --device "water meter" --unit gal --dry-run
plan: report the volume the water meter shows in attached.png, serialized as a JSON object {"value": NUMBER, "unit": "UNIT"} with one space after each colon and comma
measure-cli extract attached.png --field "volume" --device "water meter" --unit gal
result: {"value": 8585943.7, "unit": "gal"}
